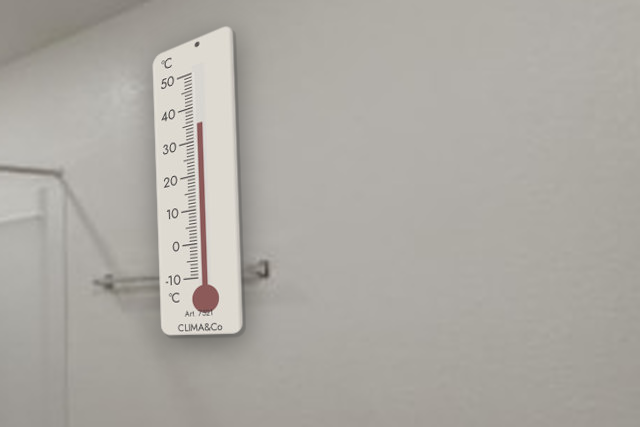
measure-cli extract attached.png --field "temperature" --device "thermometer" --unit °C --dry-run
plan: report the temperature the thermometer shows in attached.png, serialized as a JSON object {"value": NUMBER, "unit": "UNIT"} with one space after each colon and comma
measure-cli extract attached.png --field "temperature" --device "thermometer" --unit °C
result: {"value": 35, "unit": "°C"}
